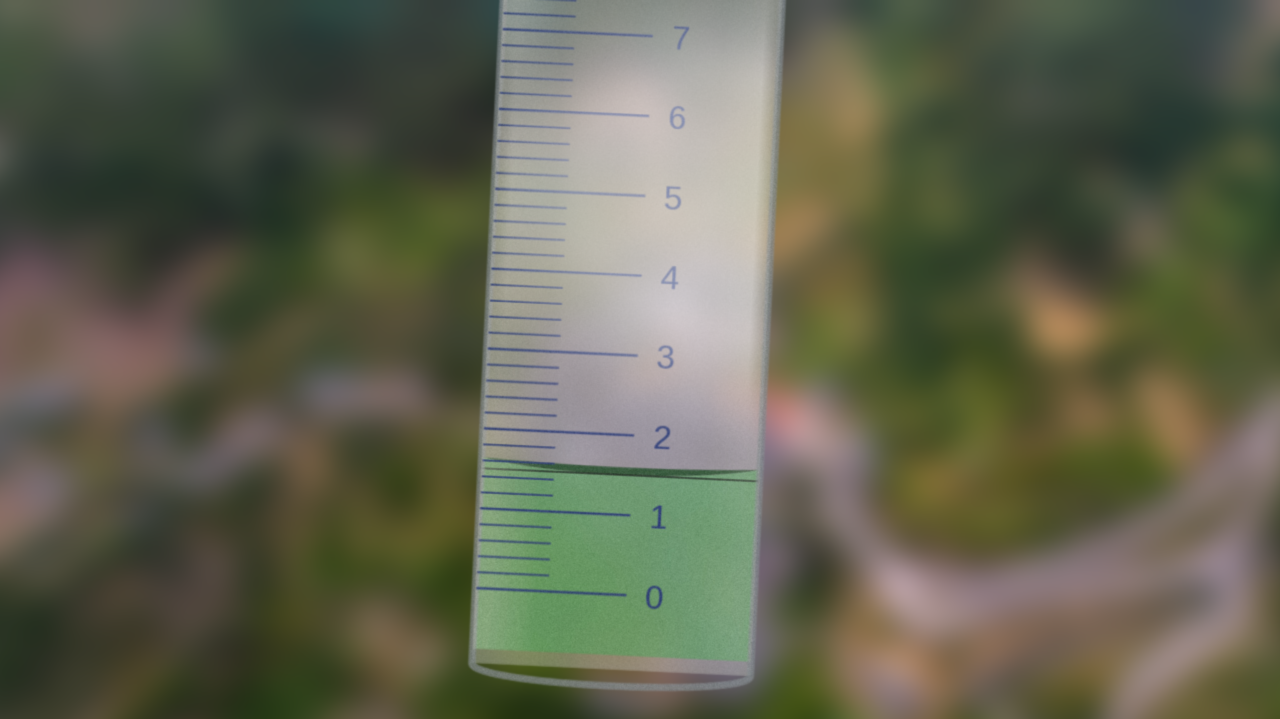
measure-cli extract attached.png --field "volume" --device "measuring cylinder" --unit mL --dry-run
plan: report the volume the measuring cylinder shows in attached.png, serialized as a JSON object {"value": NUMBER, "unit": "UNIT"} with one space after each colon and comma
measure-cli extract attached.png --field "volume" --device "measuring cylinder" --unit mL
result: {"value": 1.5, "unit": "mL"}
